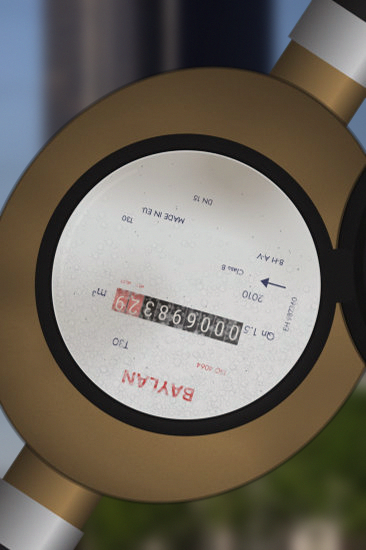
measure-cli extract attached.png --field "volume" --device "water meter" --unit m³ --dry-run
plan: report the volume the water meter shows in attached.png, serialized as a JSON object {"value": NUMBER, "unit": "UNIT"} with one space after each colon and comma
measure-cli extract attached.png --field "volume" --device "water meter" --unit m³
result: {"value": 6983.29, "unit": "m³"}
